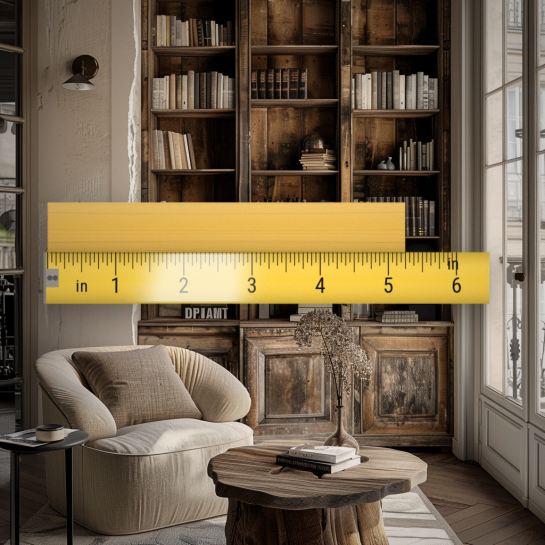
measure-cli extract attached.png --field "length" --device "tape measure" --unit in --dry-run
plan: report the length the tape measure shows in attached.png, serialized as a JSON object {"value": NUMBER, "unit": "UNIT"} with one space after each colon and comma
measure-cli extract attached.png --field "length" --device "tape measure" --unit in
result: {"value": 5.25, "unit": "in"}
